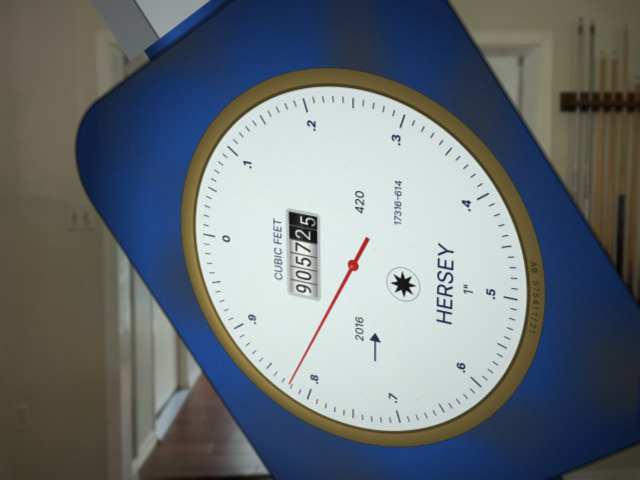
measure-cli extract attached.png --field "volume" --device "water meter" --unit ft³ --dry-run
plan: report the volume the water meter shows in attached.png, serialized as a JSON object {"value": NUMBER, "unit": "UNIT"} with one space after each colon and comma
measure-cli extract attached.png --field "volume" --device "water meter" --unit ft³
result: {"value": 905724.82, "unit": "ft³"}
